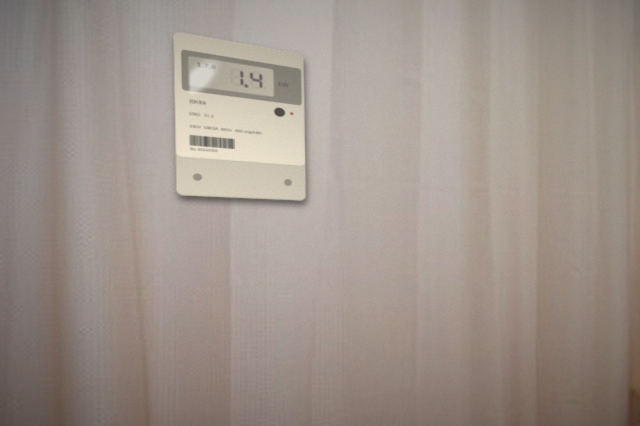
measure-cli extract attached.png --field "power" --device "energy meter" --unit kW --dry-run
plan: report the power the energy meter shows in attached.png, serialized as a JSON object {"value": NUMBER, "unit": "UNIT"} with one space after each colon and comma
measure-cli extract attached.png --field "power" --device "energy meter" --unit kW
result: {"value": 1.4, "unit": "kW"}
